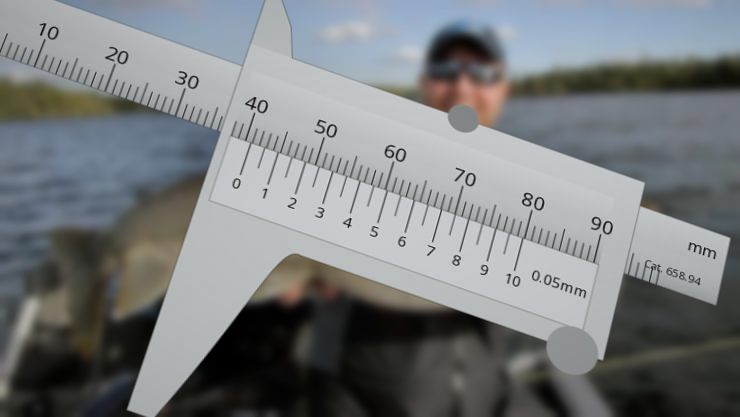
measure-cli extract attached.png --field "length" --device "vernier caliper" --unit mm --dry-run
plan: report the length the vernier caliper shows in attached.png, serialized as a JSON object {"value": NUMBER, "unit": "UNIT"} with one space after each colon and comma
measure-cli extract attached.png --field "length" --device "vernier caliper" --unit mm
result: {"value": 40.8, "unit": "mm"}
